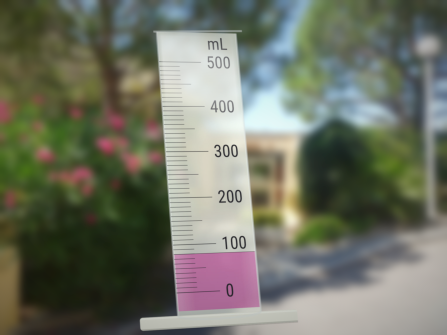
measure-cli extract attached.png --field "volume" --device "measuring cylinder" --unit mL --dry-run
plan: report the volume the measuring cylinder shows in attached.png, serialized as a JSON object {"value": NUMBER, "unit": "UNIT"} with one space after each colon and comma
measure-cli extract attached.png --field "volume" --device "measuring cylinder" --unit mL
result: {"value": 80, "unit": "mL"}
